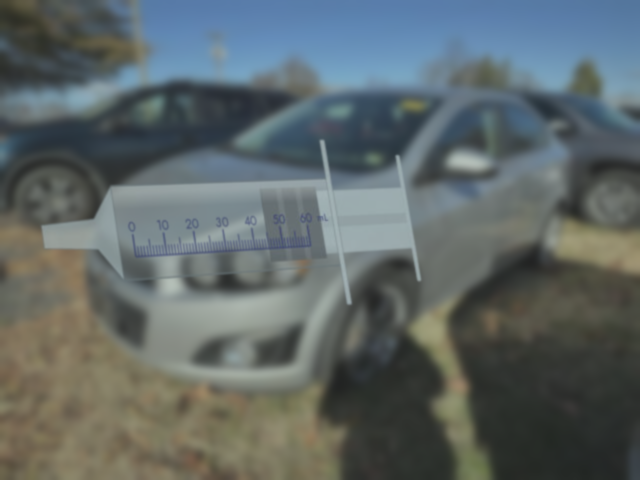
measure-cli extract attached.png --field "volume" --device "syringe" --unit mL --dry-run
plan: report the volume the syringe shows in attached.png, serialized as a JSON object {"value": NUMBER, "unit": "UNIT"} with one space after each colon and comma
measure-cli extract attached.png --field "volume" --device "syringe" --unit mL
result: {"value": 45, "unit": "mL"}
